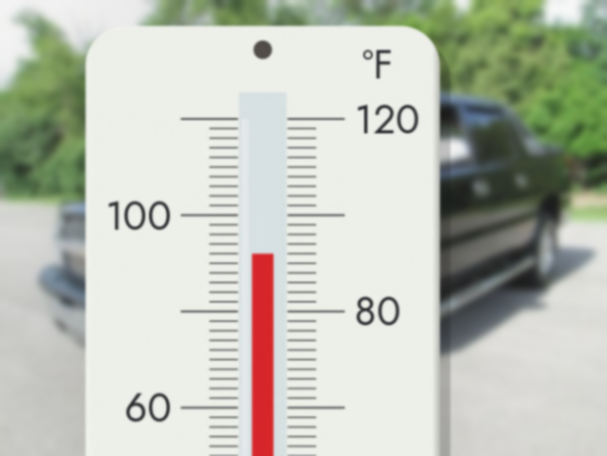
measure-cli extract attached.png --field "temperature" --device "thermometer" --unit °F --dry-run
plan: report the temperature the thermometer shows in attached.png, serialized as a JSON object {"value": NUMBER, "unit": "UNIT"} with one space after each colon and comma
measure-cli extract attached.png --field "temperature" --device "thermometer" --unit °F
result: {"value": 92, "unit": "°F"}
